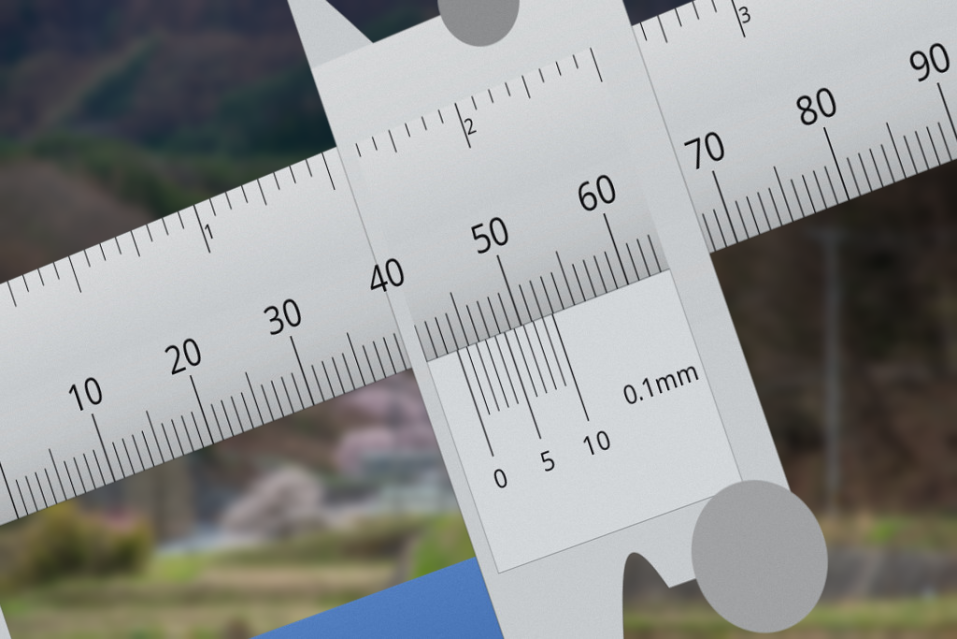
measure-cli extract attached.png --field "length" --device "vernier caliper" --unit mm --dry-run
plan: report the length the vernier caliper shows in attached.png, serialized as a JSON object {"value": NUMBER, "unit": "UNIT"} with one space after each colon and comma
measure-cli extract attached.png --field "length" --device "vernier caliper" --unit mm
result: {"value": 43.9, "unit": "mm"}
